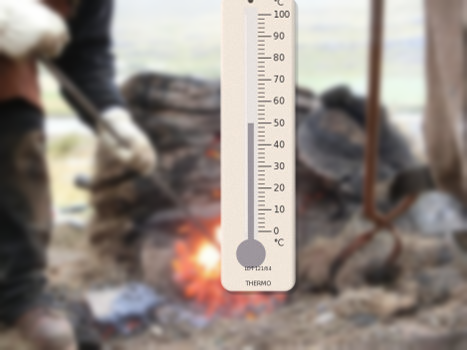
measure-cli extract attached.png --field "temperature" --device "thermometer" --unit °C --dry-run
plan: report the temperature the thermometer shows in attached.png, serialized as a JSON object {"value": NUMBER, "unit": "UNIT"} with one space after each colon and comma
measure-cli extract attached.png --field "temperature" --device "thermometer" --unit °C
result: {"value": 50, "unit": "°C"}
